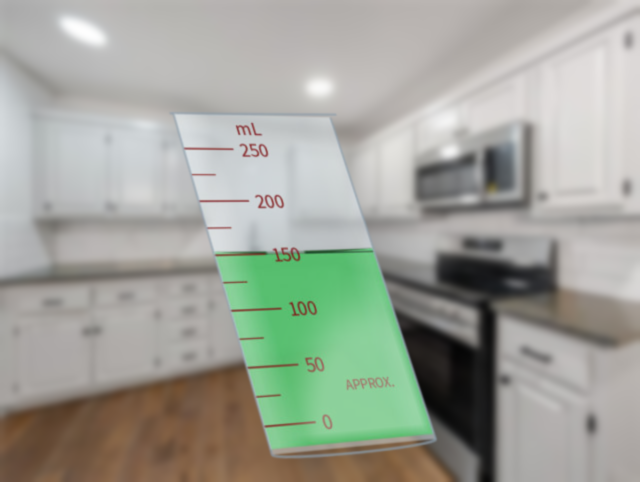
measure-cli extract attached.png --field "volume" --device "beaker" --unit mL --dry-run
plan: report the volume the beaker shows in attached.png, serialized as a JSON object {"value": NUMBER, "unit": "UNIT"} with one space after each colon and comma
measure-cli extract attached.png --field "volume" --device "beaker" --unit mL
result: {"value": 150, "unit": "mL"}
